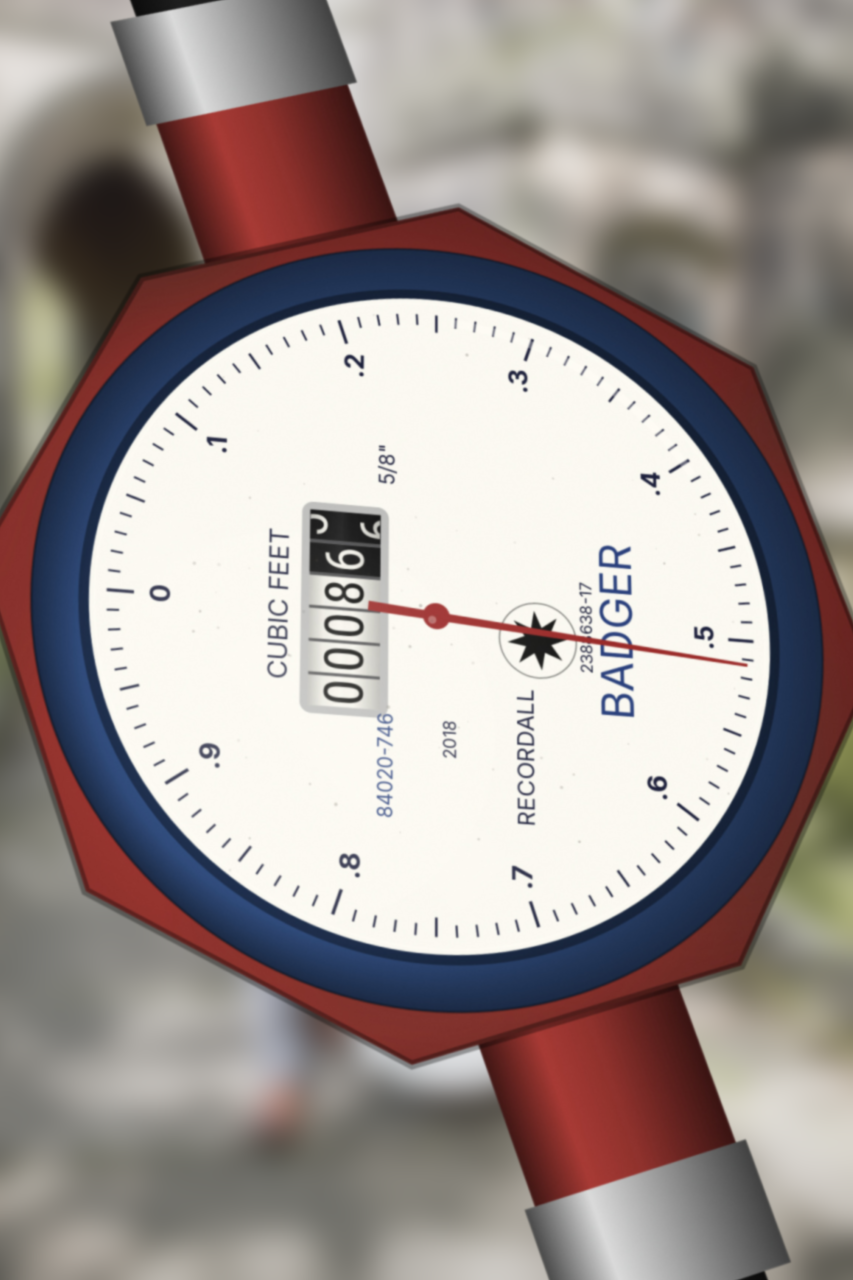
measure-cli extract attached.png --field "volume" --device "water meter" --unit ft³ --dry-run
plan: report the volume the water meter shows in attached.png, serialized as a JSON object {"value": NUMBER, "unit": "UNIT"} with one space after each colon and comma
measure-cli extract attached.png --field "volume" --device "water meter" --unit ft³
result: {"value": 865.51, "unit": "ft³"}
